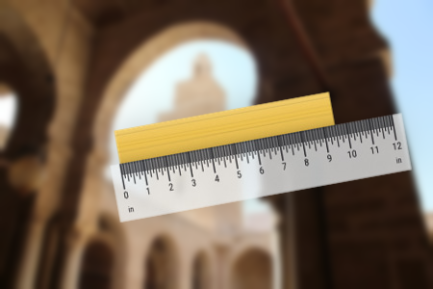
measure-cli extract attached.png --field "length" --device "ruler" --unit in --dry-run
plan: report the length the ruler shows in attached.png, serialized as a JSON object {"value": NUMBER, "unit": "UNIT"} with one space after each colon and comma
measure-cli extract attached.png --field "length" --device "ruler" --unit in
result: {"value": 9.5, "unit": "in"}
